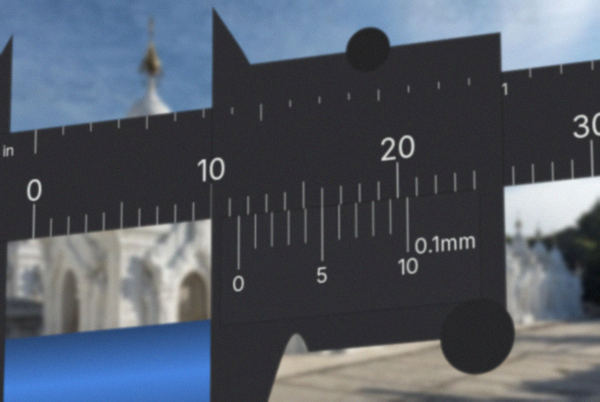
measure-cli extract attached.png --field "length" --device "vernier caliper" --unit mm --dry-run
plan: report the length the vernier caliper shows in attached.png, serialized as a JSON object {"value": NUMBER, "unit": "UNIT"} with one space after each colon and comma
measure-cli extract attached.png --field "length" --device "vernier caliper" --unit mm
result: {"value": 11.5, "unit": "mm"}
